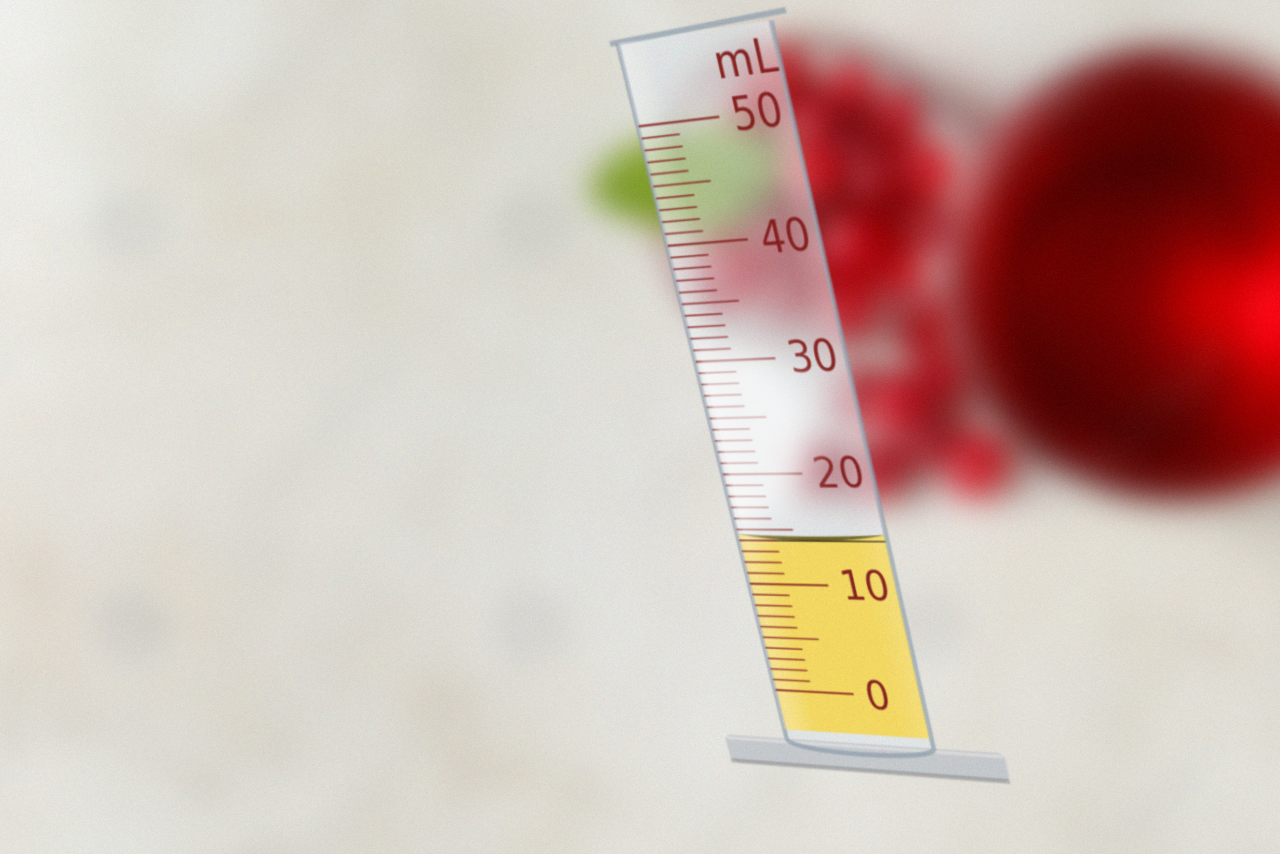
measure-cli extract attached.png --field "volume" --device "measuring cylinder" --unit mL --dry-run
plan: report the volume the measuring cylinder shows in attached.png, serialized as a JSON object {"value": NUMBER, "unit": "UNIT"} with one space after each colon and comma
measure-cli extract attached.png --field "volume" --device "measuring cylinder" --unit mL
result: {"value": 14, "unit": "mL"}
